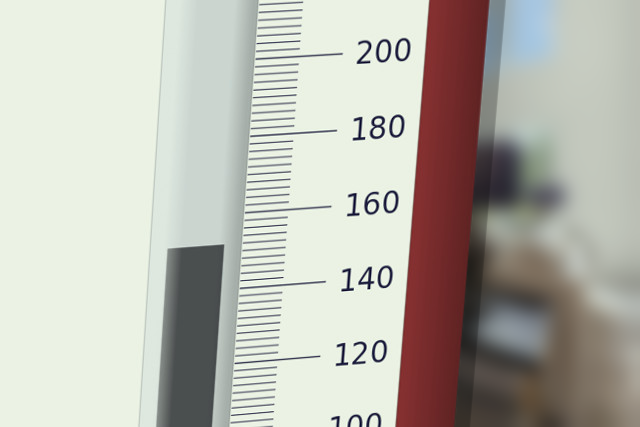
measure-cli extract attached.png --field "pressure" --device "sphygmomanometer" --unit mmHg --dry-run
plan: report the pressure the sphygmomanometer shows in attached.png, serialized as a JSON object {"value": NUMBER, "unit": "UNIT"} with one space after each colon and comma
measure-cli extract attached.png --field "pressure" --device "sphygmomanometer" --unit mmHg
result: {"value": 152, "unit": "mmHg"}
